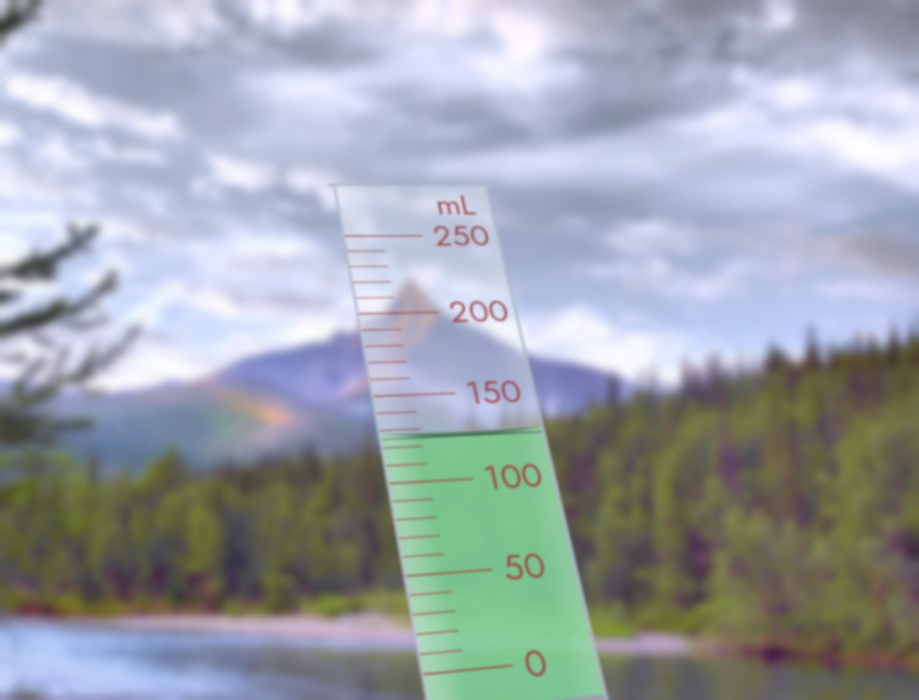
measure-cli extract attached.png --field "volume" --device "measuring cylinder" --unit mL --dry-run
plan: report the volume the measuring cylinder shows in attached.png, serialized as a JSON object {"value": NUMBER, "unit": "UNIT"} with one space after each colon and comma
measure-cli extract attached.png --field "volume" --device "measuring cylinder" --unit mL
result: {"value": 125, "unit": "mL"}
